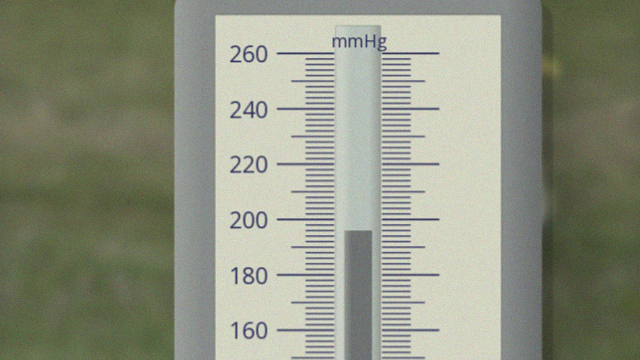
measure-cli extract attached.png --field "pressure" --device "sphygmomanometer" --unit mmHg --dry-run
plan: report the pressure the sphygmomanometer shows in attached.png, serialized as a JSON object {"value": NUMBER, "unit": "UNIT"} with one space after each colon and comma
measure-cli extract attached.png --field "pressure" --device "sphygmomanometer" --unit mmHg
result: {"value": 196, "unit": "mmHg"}
